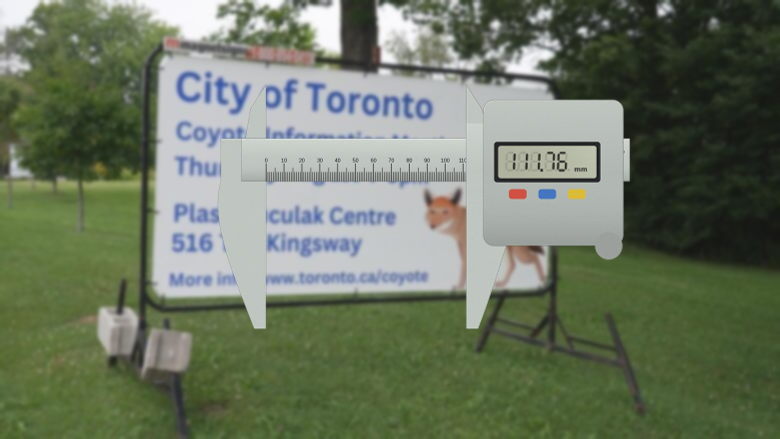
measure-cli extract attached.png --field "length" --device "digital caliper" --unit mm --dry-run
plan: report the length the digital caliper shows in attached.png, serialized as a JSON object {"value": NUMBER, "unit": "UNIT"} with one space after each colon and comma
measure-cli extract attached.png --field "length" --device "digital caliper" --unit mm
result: {"value": 111.76, "unit": "mm"}
